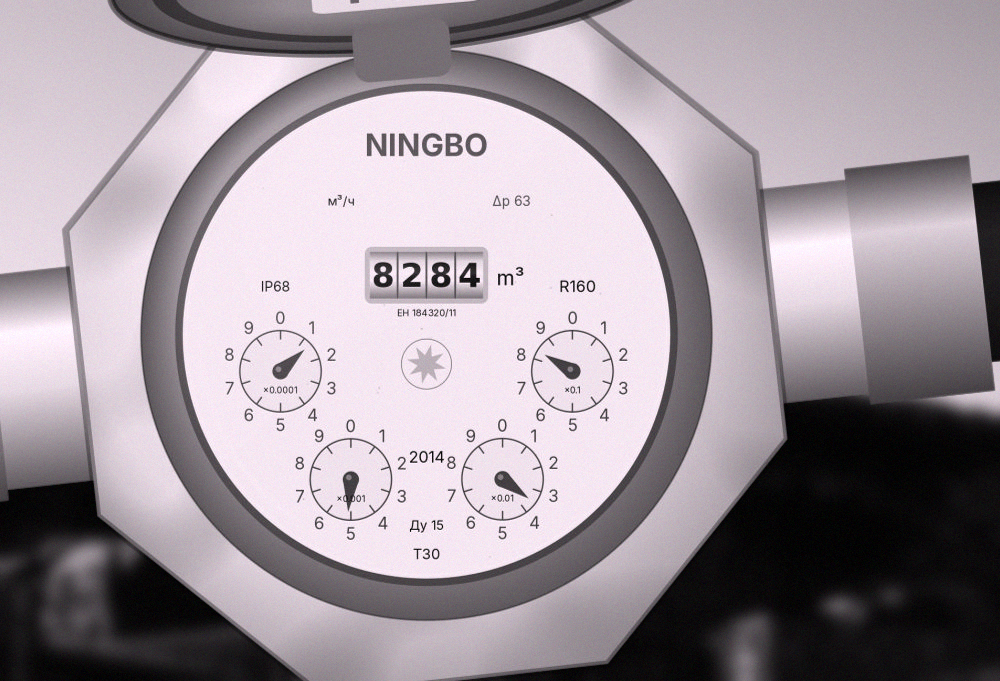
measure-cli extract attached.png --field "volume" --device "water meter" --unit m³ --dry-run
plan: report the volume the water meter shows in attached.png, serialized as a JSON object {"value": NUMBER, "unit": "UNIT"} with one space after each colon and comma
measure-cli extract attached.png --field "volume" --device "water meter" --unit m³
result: {"value": 8284.8351, "unit": "m³"}
